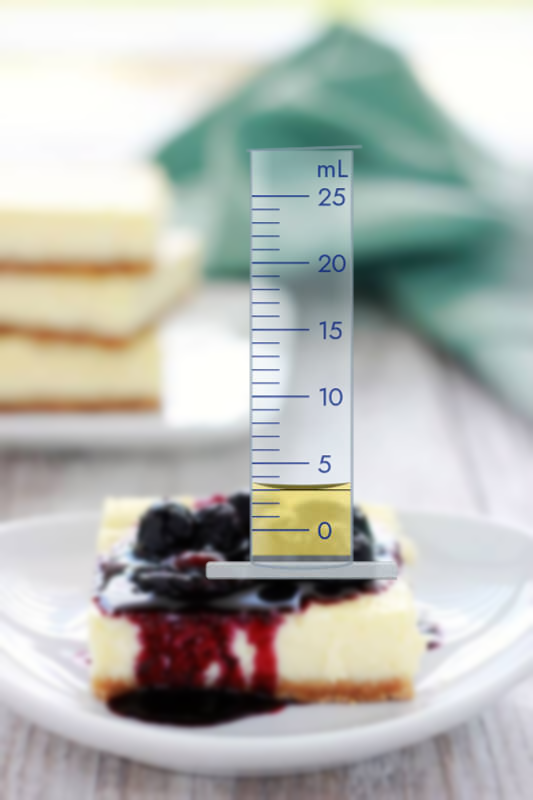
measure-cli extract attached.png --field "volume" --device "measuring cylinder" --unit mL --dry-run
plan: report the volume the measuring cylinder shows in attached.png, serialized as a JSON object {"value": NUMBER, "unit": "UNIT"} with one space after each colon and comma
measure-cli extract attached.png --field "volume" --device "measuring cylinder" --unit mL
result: {"value": 3, "unit": "mL"}
